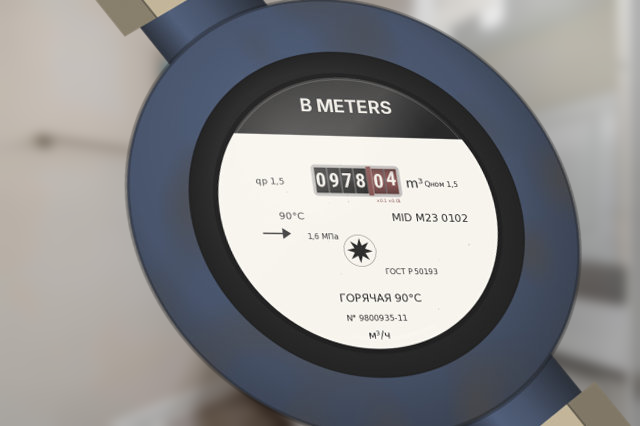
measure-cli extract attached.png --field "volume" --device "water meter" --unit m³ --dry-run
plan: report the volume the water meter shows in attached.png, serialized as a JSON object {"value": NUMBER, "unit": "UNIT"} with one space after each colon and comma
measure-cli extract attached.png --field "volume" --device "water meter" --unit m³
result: {"value": 978.04, "unit": "m³"}
